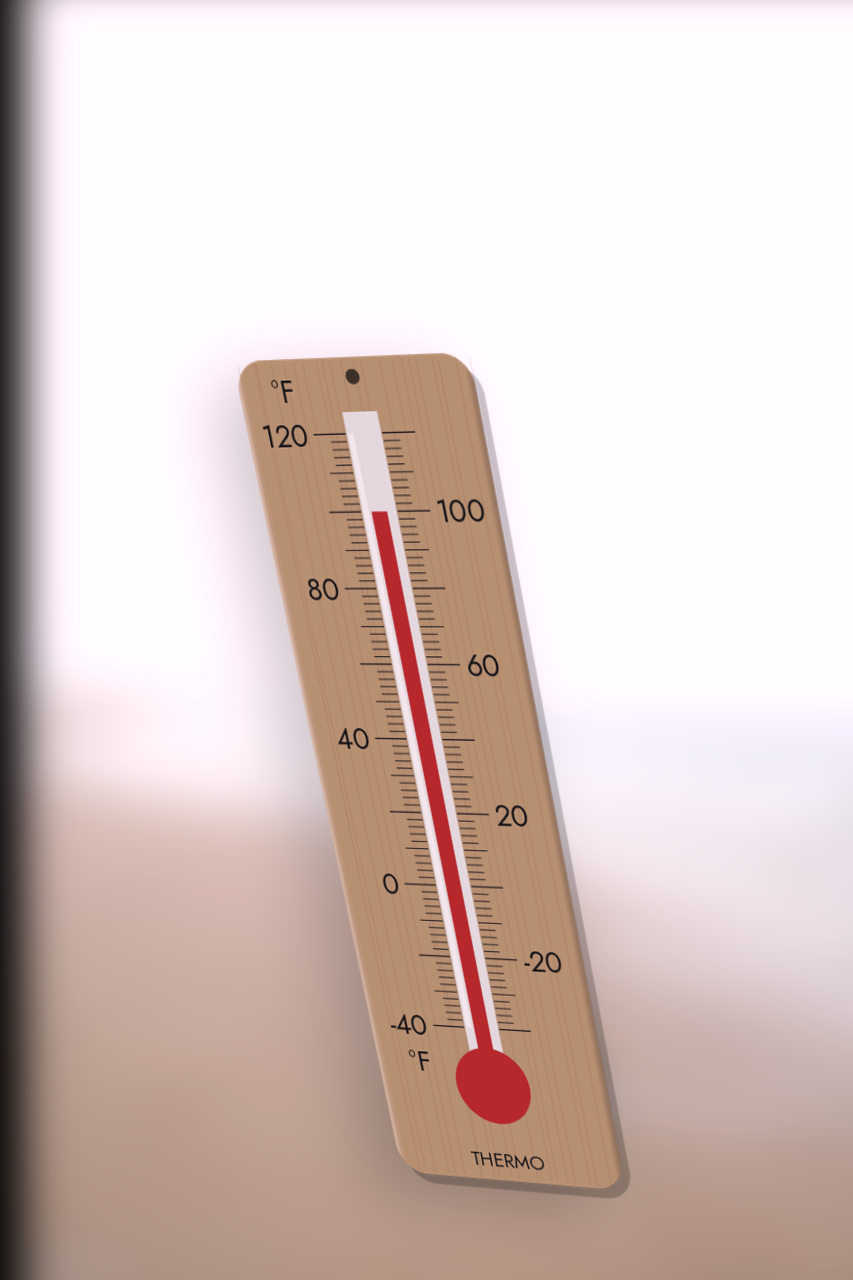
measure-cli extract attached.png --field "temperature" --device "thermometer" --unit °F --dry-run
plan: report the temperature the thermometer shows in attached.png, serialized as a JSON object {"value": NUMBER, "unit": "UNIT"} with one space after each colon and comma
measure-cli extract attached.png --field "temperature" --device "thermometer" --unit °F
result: {"value": 100, "unit": "°F"}
